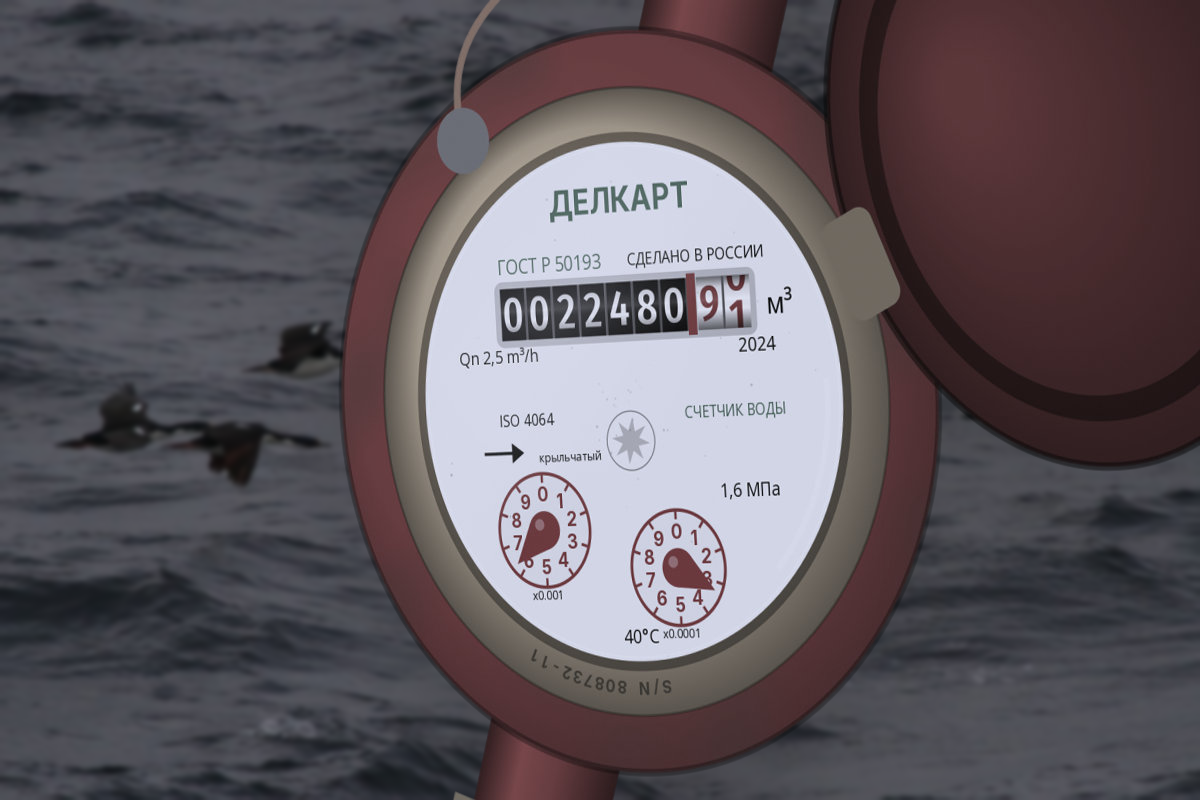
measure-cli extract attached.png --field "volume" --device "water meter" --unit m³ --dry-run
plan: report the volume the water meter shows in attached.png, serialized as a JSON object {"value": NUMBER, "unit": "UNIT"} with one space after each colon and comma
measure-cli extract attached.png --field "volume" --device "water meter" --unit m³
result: {"value": 22480.9063, "unit": "m³"}
